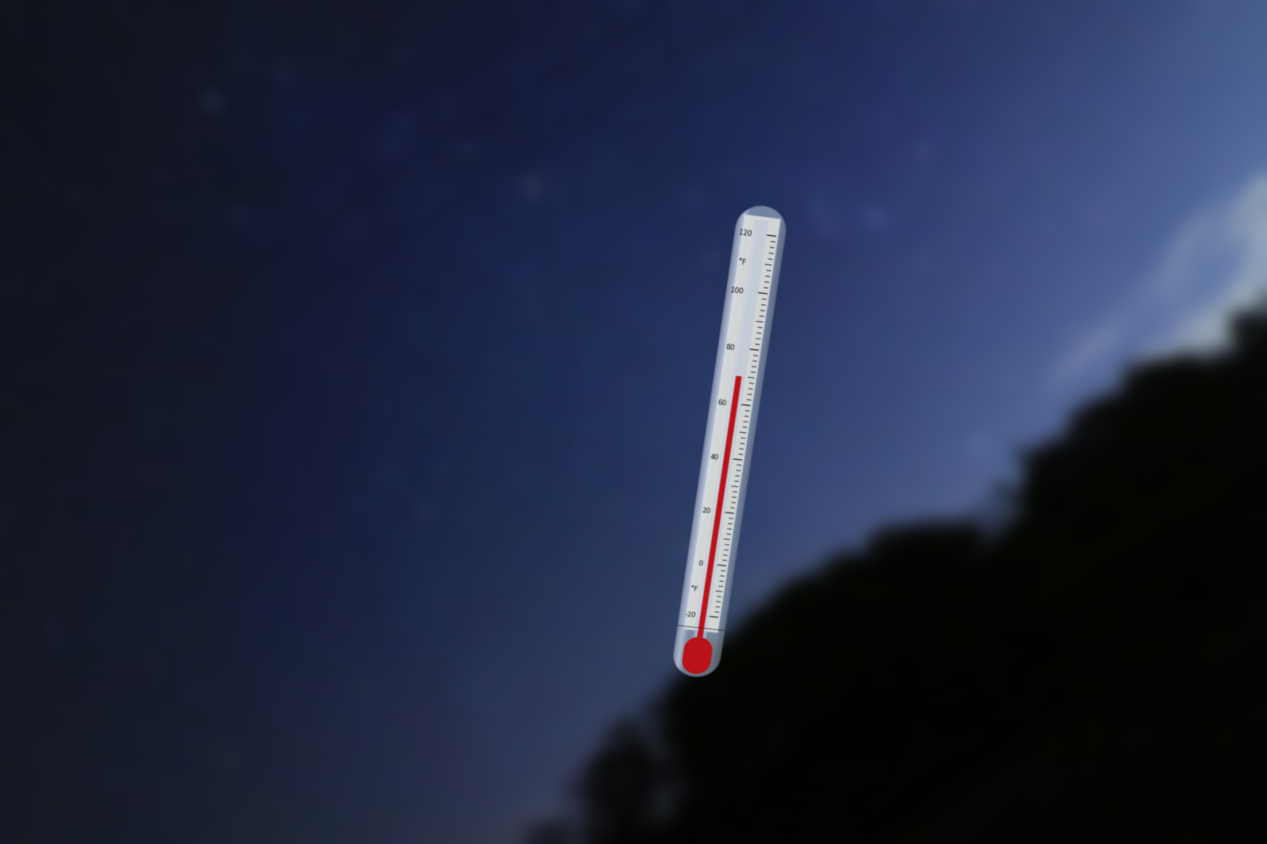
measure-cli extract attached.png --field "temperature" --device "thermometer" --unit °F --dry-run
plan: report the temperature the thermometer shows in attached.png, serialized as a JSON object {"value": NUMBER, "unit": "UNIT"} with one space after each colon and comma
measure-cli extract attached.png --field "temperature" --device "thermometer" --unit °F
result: {"value": 70, "unit": "°F"}
